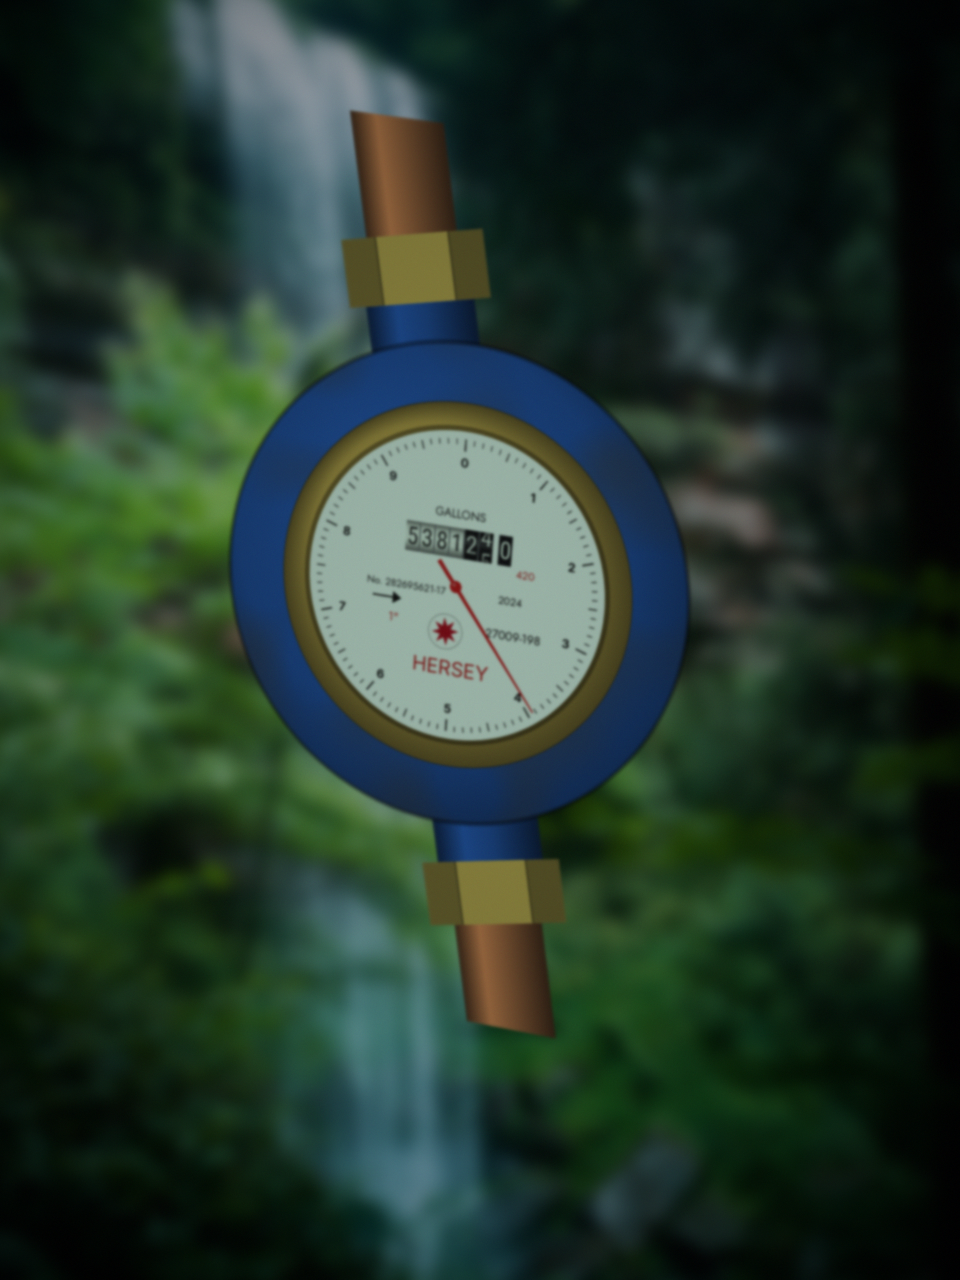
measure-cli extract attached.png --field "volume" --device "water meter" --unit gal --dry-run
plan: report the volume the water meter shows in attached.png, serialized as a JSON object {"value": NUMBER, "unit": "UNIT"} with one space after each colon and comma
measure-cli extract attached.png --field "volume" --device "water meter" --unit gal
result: {"value": 5381243.9, "unit": "gal"}
